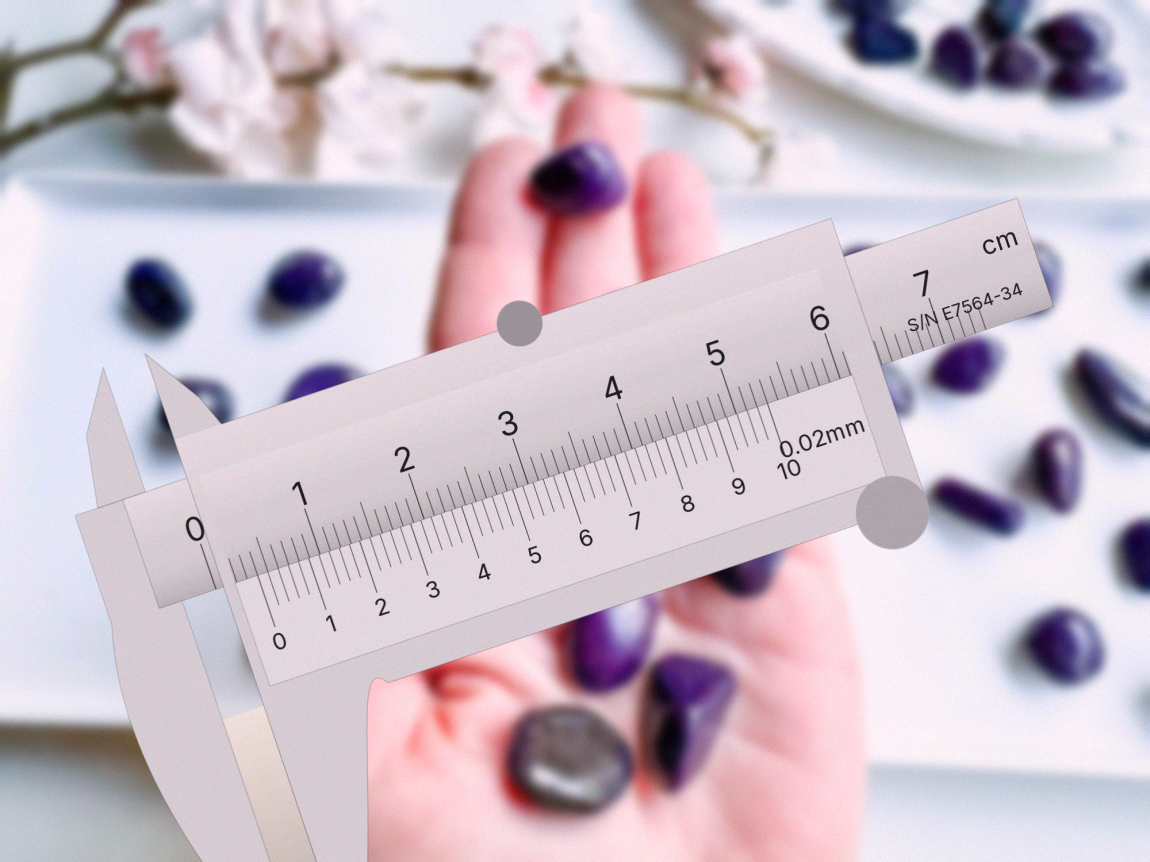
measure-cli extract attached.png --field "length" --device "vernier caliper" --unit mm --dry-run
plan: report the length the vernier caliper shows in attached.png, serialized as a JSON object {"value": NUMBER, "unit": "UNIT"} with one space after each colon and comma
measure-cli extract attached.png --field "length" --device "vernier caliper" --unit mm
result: {"value": 4.0, "unit": "mm"}
